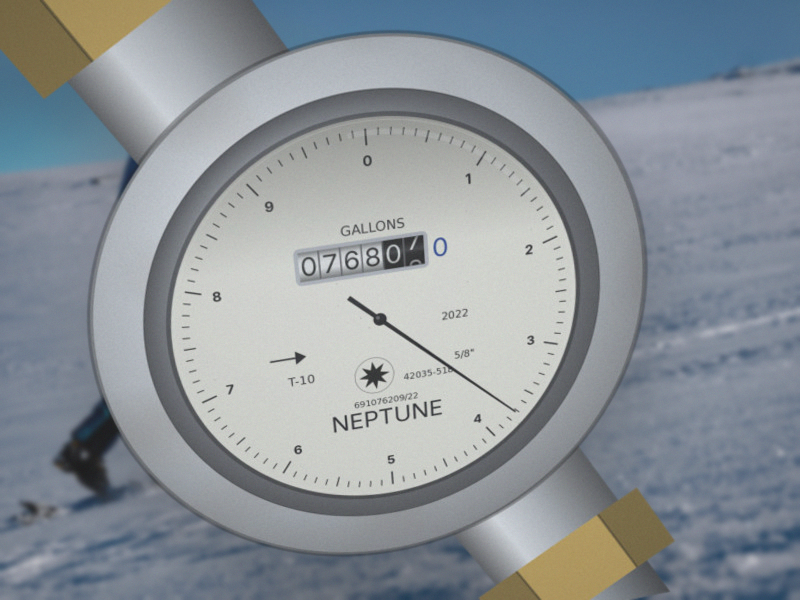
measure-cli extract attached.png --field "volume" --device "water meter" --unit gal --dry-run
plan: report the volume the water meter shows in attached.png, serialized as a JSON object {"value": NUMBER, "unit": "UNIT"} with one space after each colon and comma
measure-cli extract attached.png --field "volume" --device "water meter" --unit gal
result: {"value": 768073.7, "unit": "gal"}
